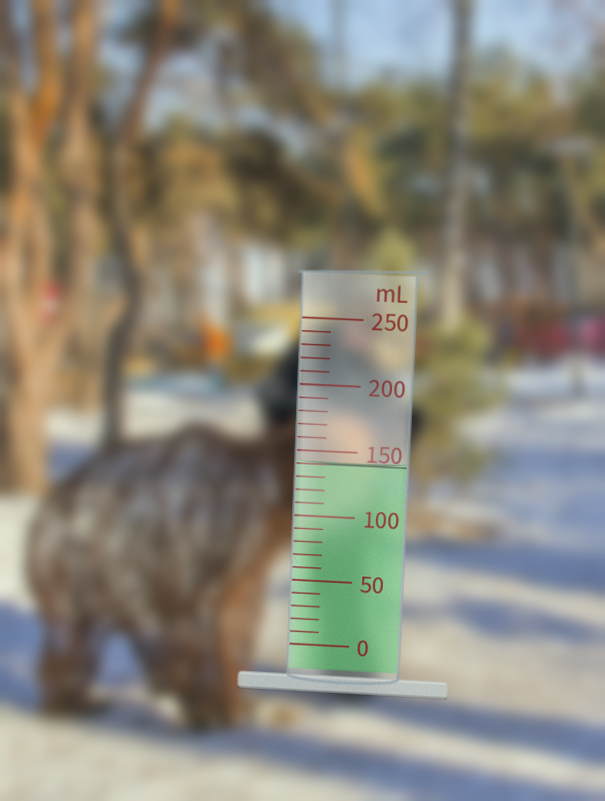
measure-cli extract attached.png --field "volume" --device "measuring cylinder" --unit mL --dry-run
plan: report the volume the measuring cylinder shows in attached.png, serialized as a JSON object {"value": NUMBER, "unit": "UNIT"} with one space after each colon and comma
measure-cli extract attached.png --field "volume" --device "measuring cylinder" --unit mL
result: {"value": 140, "unit": "mL"}
